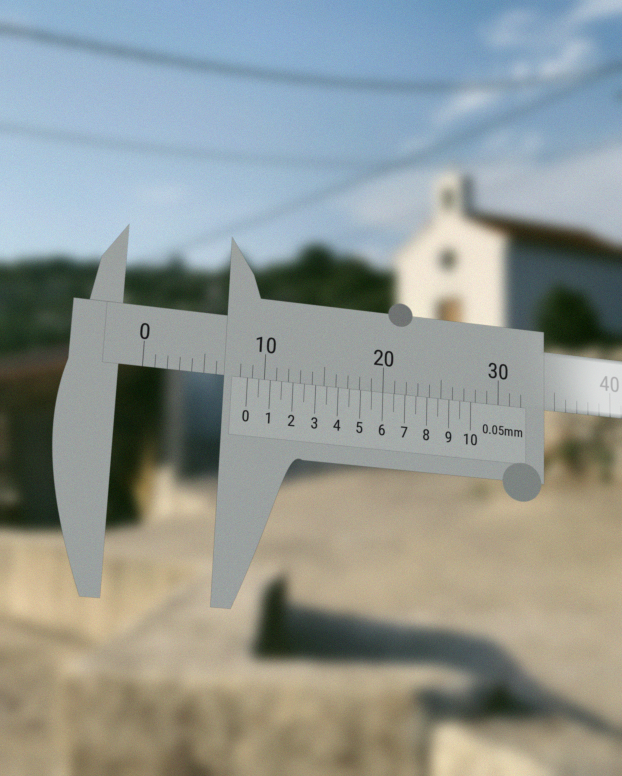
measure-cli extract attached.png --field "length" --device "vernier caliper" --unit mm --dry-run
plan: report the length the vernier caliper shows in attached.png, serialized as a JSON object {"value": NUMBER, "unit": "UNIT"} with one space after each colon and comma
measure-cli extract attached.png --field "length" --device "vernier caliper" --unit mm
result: {"value": 8.6, "unit": "mm"}
